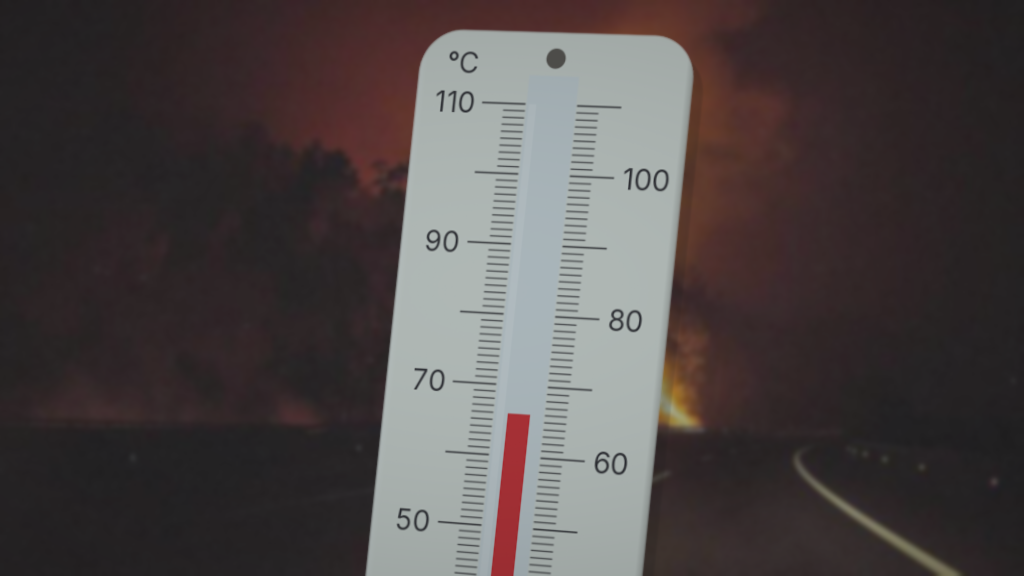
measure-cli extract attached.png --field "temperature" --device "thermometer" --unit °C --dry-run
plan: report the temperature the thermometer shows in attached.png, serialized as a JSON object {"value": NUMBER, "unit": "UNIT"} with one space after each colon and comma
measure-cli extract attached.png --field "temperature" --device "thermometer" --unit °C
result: {"value": 66, "unit": "°C"}
